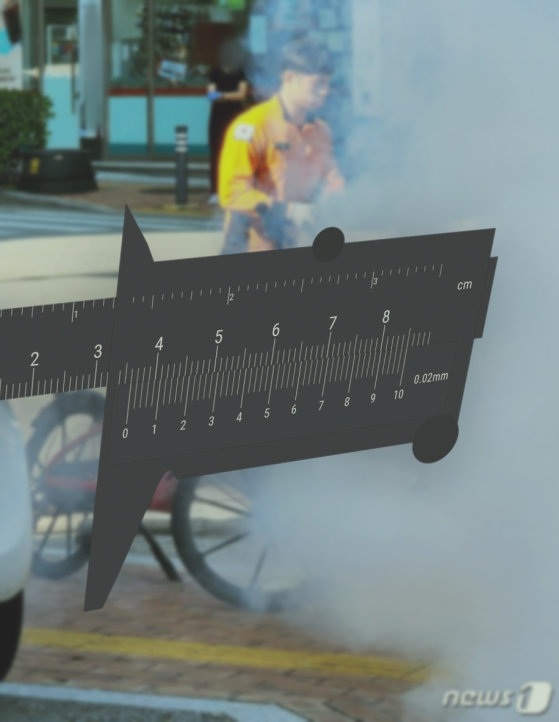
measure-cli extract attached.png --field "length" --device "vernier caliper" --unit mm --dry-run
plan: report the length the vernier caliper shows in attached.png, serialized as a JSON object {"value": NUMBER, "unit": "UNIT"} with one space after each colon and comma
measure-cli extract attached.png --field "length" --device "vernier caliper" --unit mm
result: {"value": 36.0, "unit": "mm"}
